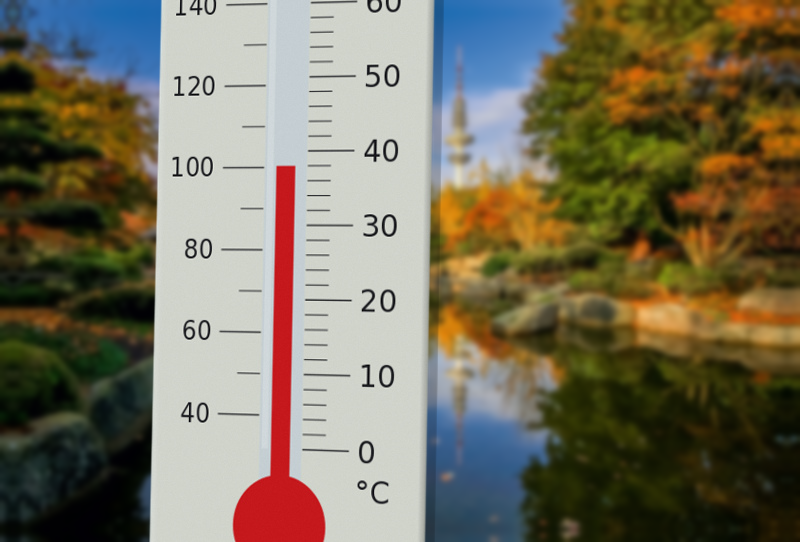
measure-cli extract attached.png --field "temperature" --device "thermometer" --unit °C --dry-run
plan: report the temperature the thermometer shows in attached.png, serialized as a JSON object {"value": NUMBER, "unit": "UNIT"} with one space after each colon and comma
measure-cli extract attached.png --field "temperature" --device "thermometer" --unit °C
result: {"value": 38, "unit": "°C"}
